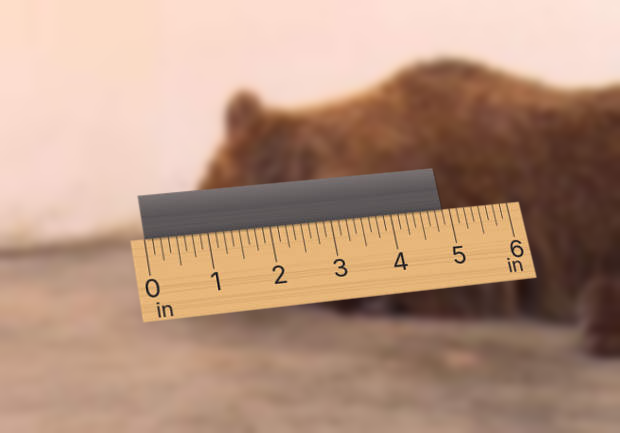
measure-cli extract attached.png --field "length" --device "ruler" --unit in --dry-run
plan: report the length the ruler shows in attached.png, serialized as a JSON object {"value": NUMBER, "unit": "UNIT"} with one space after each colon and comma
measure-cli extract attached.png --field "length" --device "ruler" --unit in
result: {"value": 4.875, "unit": "in"}
